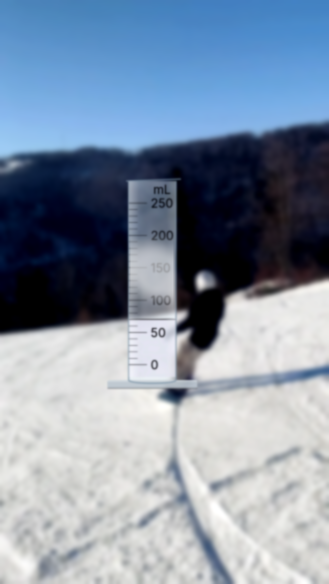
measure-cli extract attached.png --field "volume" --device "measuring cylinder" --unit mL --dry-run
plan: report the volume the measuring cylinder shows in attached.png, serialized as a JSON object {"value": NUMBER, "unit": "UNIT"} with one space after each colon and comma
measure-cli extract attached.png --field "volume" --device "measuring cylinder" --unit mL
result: {"value": 70, "unit": "mL"}
